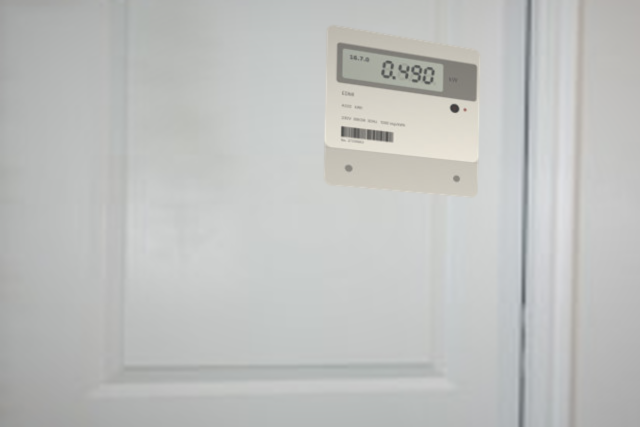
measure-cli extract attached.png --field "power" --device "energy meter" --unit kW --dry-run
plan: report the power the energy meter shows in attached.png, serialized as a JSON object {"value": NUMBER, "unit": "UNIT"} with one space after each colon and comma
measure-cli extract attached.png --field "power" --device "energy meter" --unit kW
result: {"value": 0.490, "unit": "kW"}
